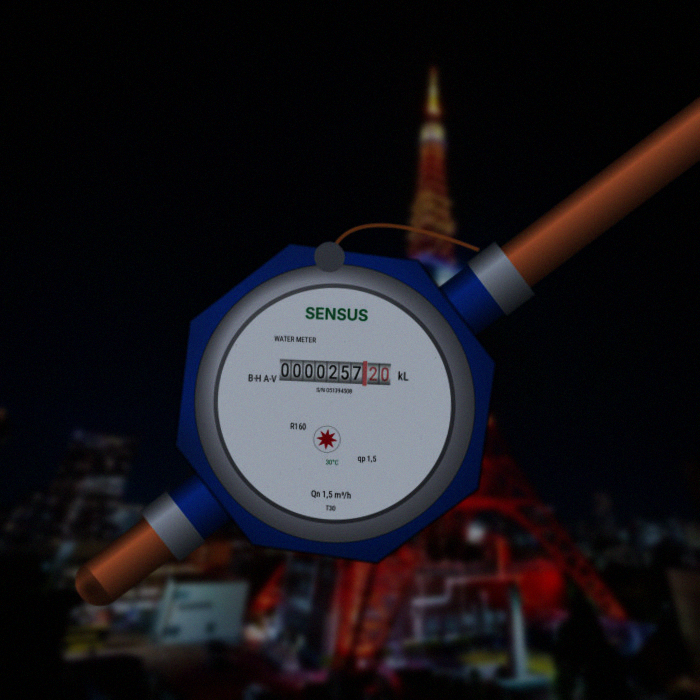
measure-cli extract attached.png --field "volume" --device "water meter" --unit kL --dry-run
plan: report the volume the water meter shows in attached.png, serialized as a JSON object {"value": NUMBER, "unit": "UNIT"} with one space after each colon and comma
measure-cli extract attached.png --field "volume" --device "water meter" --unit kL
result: {"value": 257.20, "unit": "kL"}
